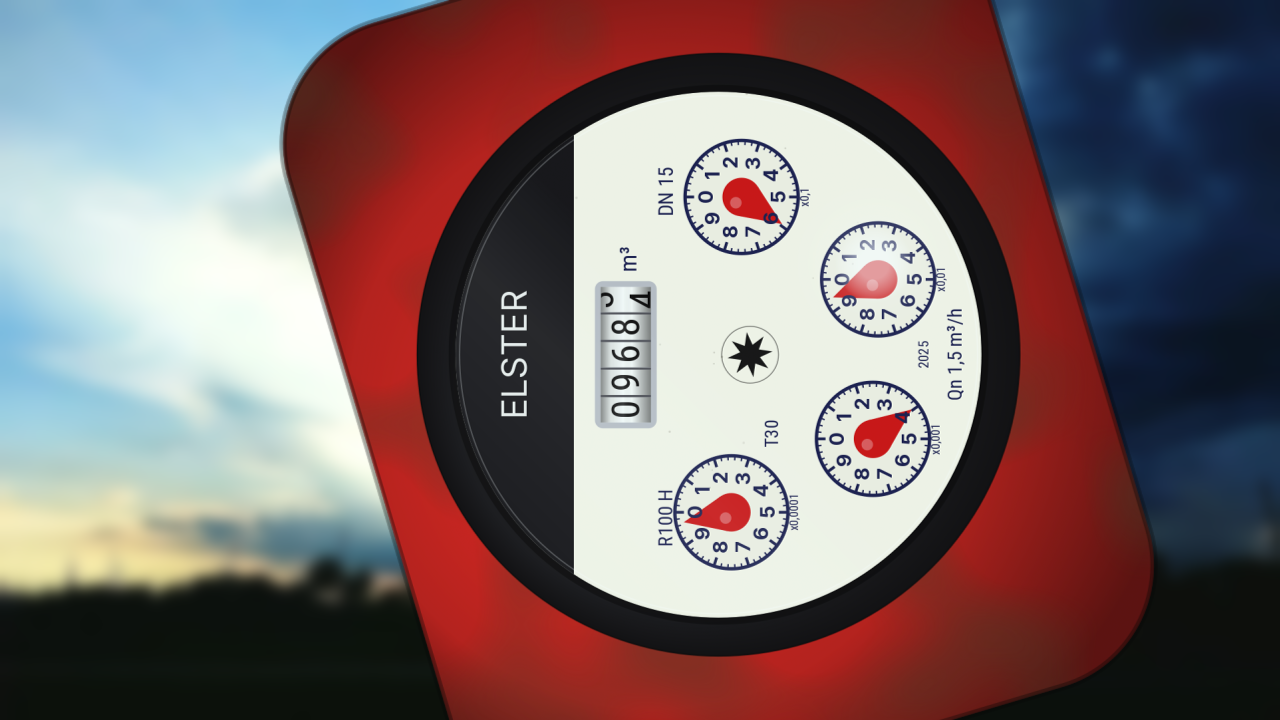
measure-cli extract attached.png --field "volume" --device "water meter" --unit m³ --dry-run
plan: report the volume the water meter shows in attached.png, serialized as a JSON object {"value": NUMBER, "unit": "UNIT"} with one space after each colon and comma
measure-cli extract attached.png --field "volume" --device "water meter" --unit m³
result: {"value": 9683.5939, "unit": "m³"}
